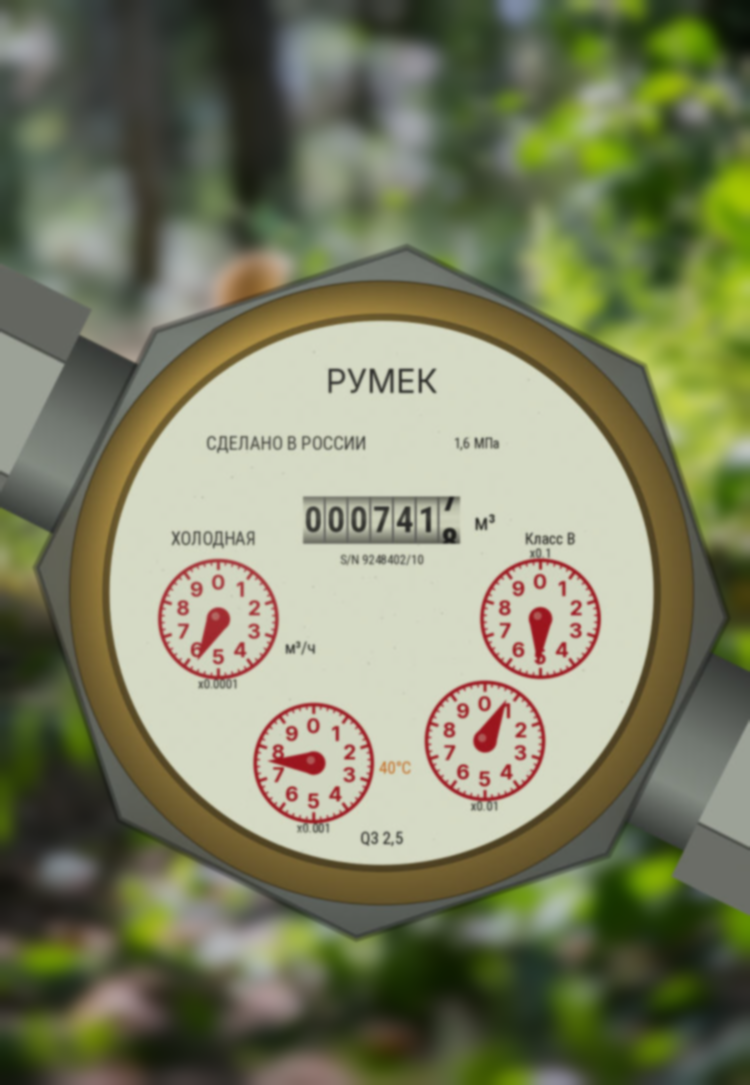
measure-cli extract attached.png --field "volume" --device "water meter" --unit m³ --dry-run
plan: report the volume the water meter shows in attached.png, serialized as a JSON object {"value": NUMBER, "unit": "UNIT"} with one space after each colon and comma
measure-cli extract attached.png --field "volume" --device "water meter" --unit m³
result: {"value": 7417.5075, "unit": "m³"}
